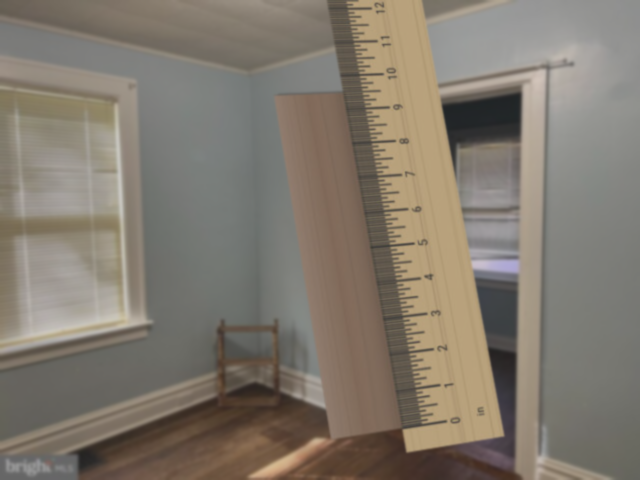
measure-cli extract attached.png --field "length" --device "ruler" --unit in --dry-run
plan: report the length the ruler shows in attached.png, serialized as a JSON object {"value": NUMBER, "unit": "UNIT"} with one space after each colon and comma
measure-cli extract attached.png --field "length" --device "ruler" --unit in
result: {"value": 9.5, "unit": "in"}
